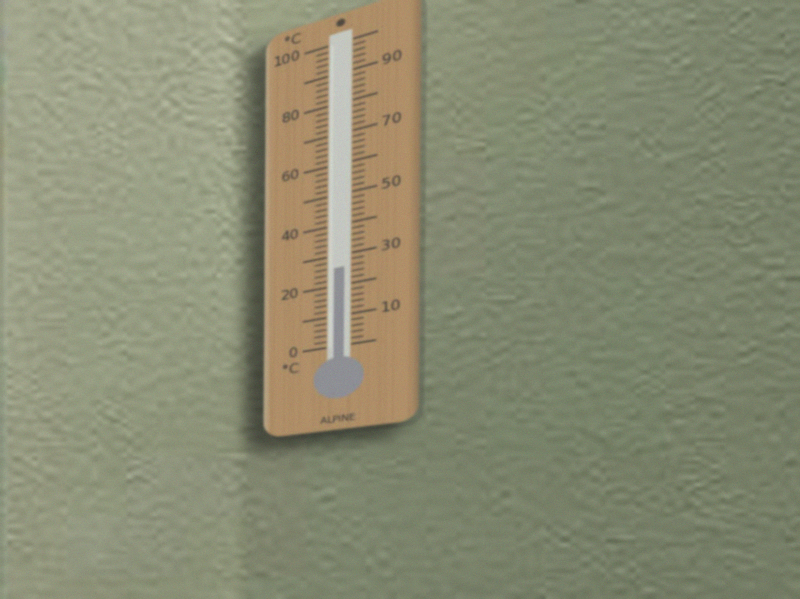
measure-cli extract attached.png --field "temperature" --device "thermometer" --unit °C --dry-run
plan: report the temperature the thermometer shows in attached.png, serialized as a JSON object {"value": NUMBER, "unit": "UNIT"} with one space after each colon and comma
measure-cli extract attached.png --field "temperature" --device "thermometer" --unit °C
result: {"value": 26, "unit": "°C"}
